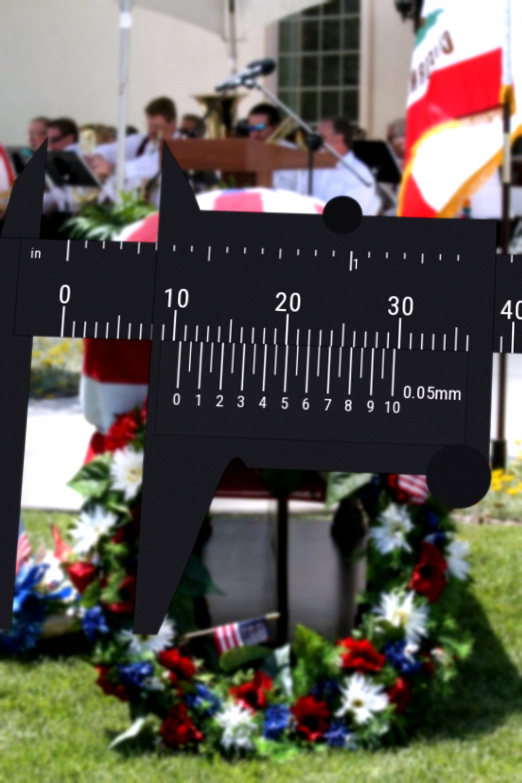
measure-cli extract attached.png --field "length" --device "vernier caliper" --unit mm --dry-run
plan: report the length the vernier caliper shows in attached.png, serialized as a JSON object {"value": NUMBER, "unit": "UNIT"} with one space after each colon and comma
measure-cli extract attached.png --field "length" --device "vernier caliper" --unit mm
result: {"value": 10.6, "unit": "mm"}
